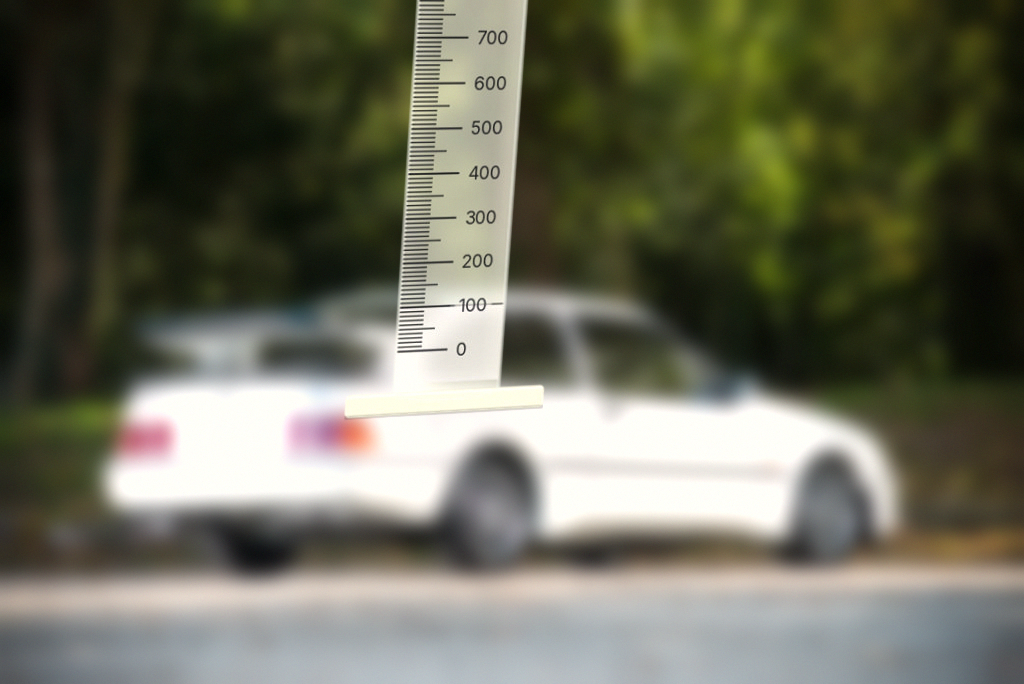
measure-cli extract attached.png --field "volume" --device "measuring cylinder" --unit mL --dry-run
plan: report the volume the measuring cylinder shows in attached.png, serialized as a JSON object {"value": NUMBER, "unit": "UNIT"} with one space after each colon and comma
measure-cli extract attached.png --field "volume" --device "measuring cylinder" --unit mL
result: {"value": 100, "unit": "mL"}
